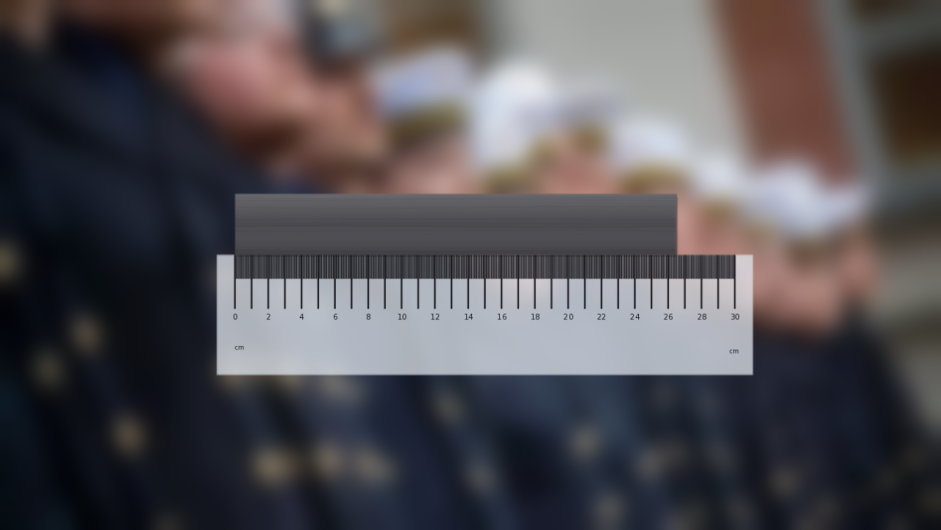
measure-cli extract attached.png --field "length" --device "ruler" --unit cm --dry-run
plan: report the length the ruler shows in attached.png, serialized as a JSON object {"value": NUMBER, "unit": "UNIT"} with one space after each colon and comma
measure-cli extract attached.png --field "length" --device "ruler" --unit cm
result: {"value": 26.5, "unit": "cm"}
